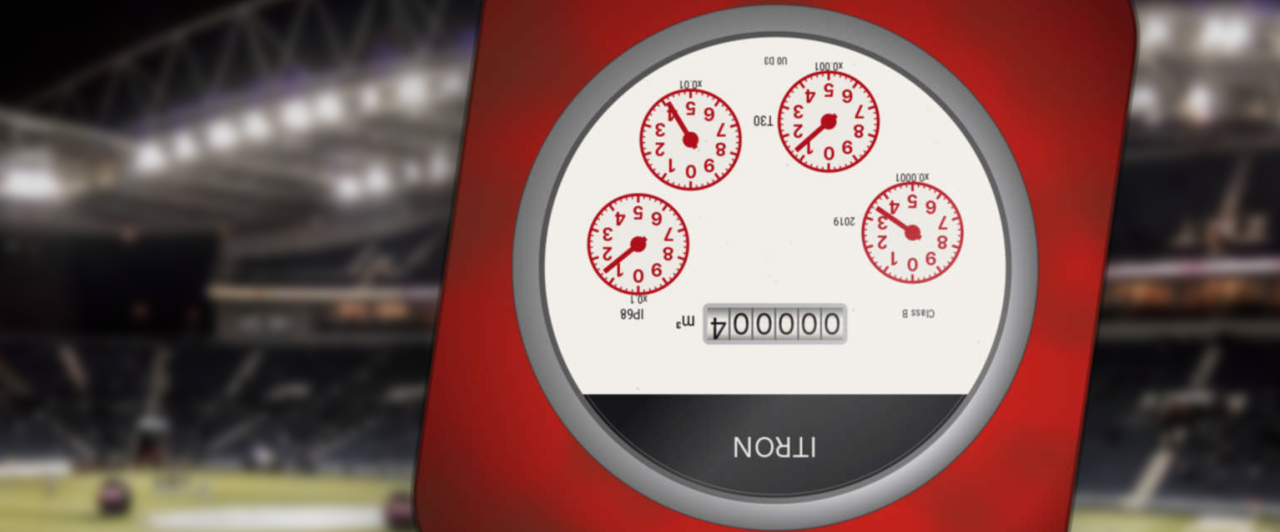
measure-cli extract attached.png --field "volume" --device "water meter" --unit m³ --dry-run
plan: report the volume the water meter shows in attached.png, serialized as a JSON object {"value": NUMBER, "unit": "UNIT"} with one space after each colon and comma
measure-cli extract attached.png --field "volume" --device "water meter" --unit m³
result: {"value": 4.1413, "unit": "m³"}
